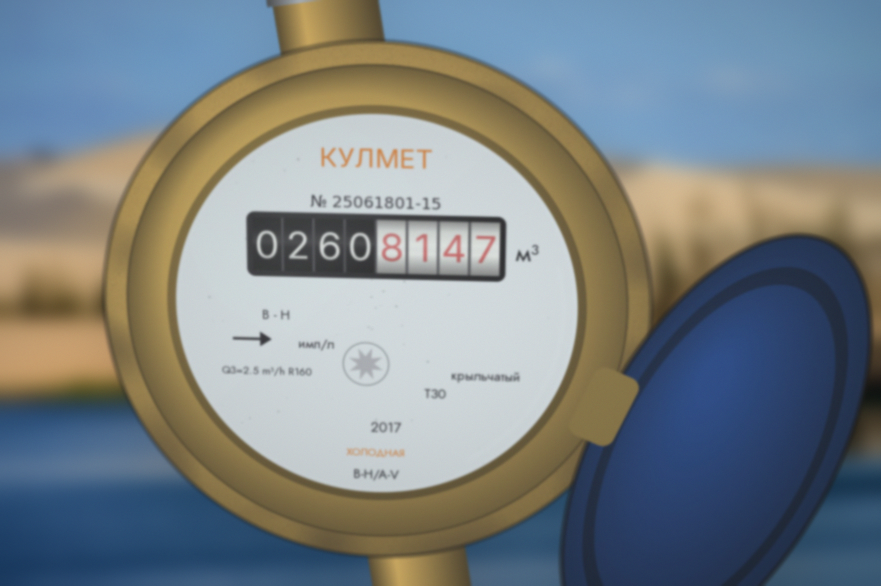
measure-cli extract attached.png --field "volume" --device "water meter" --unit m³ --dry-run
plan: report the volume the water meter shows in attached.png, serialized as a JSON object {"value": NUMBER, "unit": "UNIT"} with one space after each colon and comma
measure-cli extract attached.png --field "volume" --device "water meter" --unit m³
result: {"value": 260.8147, "unit": "m³"}
